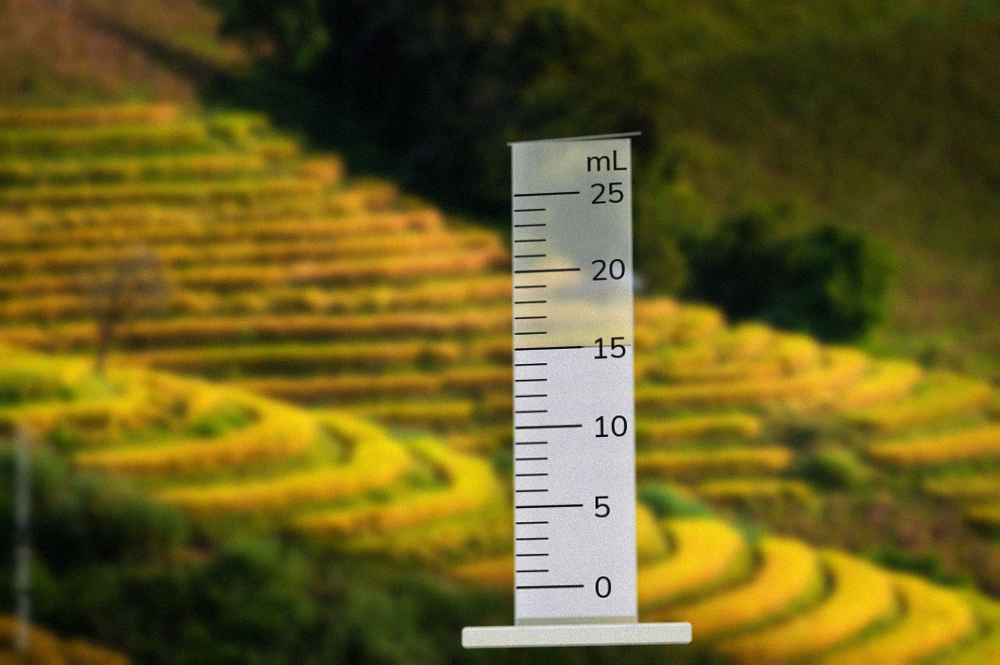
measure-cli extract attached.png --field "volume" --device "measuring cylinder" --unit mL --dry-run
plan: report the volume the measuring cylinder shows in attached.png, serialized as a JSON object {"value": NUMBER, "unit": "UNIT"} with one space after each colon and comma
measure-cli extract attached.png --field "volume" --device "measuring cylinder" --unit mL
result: {"value": 15, "unit": "mL"}
